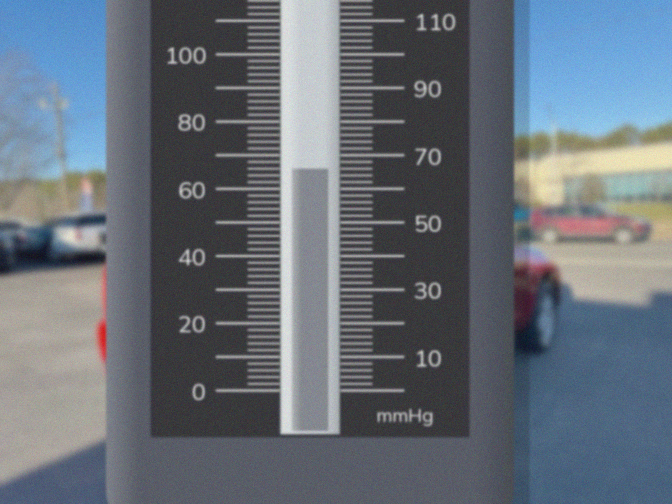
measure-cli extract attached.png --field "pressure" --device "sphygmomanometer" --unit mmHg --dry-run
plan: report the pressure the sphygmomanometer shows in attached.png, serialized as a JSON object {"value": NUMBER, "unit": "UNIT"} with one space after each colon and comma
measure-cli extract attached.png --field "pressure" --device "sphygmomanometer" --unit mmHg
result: {"value": 66, "unit": "mmHg"}
